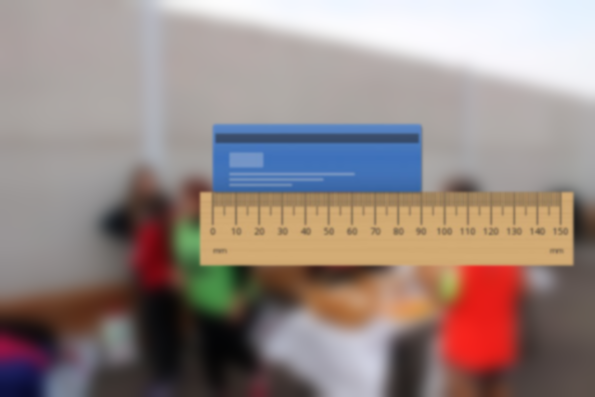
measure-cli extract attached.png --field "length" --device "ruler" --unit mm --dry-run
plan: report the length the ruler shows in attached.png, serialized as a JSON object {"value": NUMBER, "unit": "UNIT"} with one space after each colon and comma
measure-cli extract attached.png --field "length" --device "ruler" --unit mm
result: {"value": 90, "unit": "mm"}
